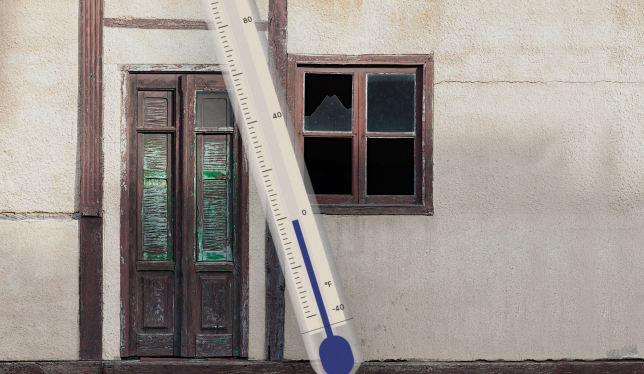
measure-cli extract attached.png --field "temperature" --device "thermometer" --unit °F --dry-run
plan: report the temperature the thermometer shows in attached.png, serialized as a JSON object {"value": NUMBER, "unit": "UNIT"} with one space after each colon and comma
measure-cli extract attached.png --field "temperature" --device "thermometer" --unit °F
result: {"value": -2, "unit": "°F"}
